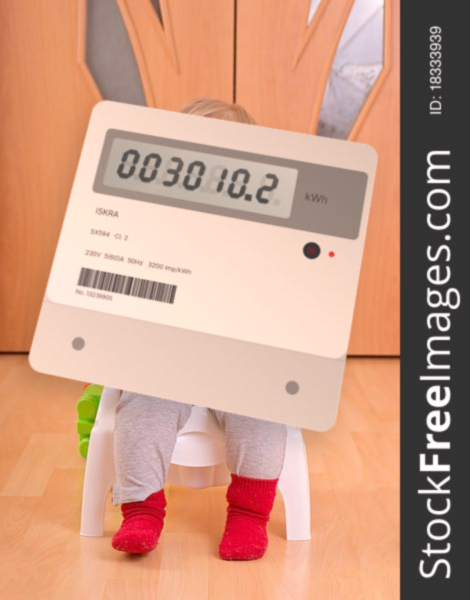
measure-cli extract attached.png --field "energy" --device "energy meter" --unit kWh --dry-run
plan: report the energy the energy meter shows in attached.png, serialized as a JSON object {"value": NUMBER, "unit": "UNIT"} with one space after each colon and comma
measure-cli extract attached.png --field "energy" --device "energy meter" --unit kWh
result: {"value": 3010.2, "unit": "kWh"}
